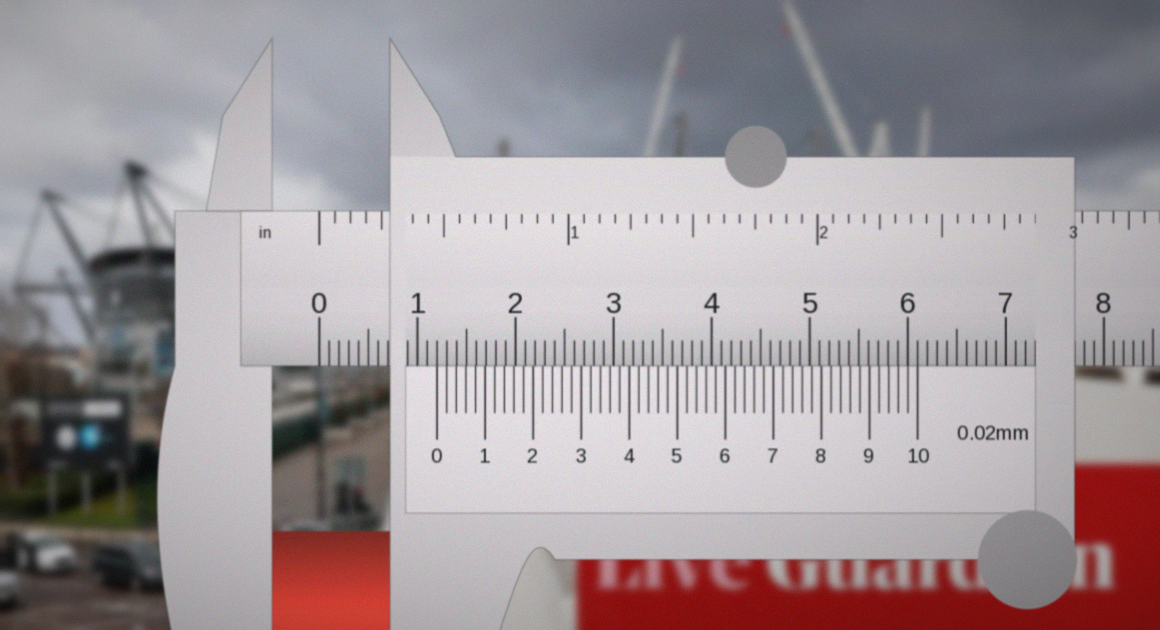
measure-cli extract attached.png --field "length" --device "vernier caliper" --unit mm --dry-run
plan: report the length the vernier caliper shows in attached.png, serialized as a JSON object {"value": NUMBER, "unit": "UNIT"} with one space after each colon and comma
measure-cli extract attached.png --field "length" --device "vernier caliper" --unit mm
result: {"value": 12.0, "unit": "mm"}
